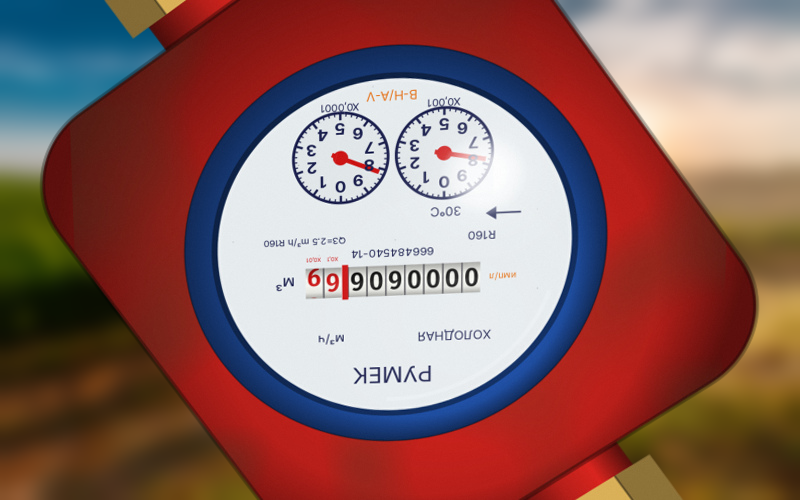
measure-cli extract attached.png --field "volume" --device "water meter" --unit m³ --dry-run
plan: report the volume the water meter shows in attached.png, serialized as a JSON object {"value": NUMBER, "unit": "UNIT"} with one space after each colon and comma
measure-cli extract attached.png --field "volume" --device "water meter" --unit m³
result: {"value": 606.6878, "unit": "m³"}
